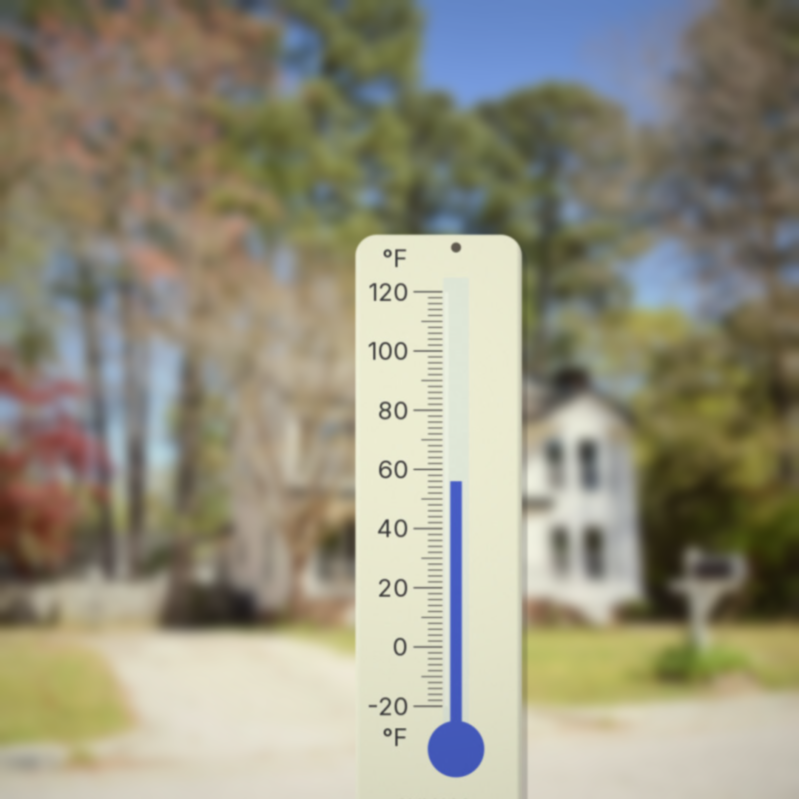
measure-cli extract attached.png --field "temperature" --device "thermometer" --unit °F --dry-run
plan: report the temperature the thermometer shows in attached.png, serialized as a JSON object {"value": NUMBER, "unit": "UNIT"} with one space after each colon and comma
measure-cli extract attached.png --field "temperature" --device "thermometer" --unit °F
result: {"value": 56, "unit": "°F"}
